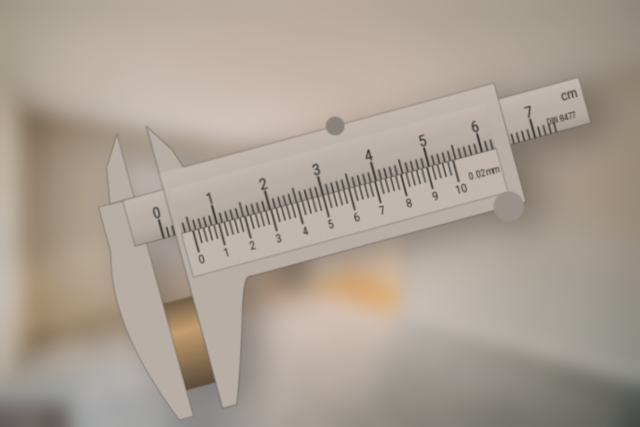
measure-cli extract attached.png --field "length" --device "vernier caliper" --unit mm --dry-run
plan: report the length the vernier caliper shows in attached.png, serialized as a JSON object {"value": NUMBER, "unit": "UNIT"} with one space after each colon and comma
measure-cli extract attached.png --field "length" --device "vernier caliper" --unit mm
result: {"value": 5.5, "unit": "mm"}
